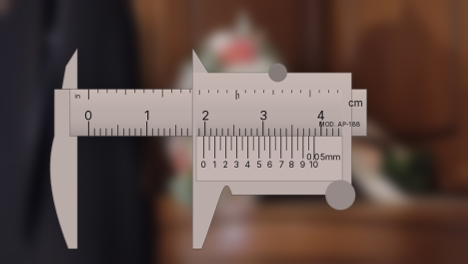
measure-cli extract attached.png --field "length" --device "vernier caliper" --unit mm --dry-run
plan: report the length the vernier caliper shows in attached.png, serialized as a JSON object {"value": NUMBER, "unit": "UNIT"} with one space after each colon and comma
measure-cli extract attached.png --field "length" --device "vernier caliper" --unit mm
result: {"value": 19.8, "unit": "mm"}
